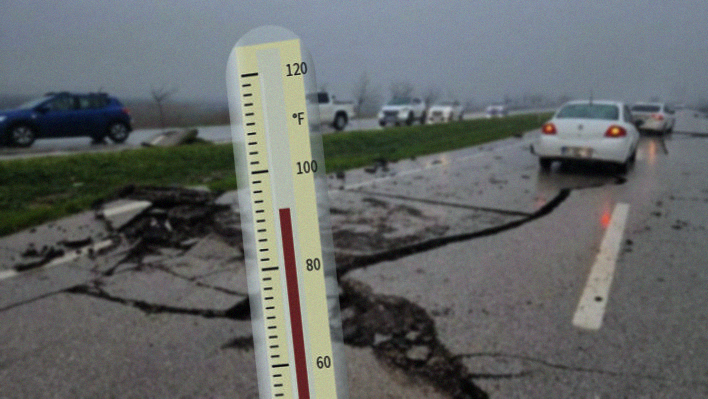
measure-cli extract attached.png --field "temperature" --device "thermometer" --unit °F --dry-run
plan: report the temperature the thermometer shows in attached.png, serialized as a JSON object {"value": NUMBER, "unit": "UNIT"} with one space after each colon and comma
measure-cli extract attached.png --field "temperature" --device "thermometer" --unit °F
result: {"value": 92, "unit": "°F"}
